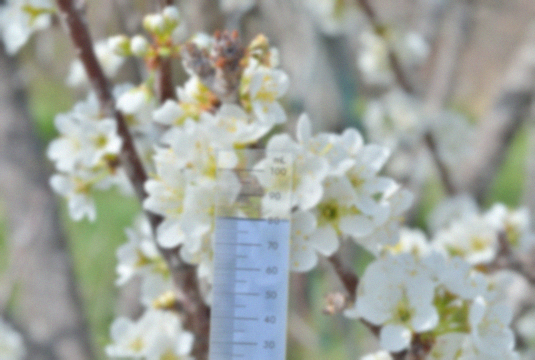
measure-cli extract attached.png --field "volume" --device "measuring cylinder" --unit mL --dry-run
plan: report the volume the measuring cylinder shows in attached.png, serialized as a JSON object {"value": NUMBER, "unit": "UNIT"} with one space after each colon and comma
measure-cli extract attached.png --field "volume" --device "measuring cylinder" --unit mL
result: {"value": 80, "unit": "mL"}
